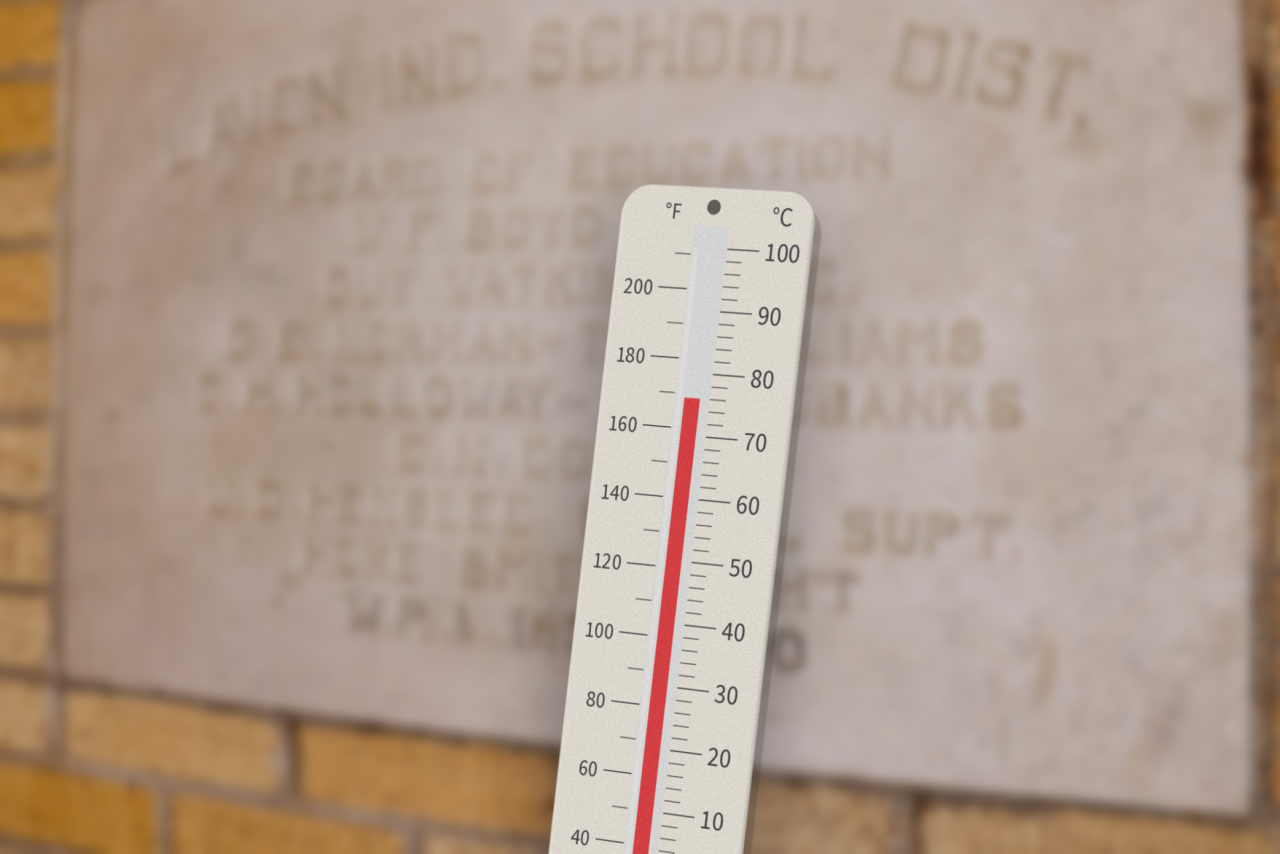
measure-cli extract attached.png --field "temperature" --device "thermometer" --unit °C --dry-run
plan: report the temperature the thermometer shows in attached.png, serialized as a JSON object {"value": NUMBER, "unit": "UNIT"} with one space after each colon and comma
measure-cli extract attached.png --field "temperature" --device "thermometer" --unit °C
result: {"value": 76, "unit": "°C"}
